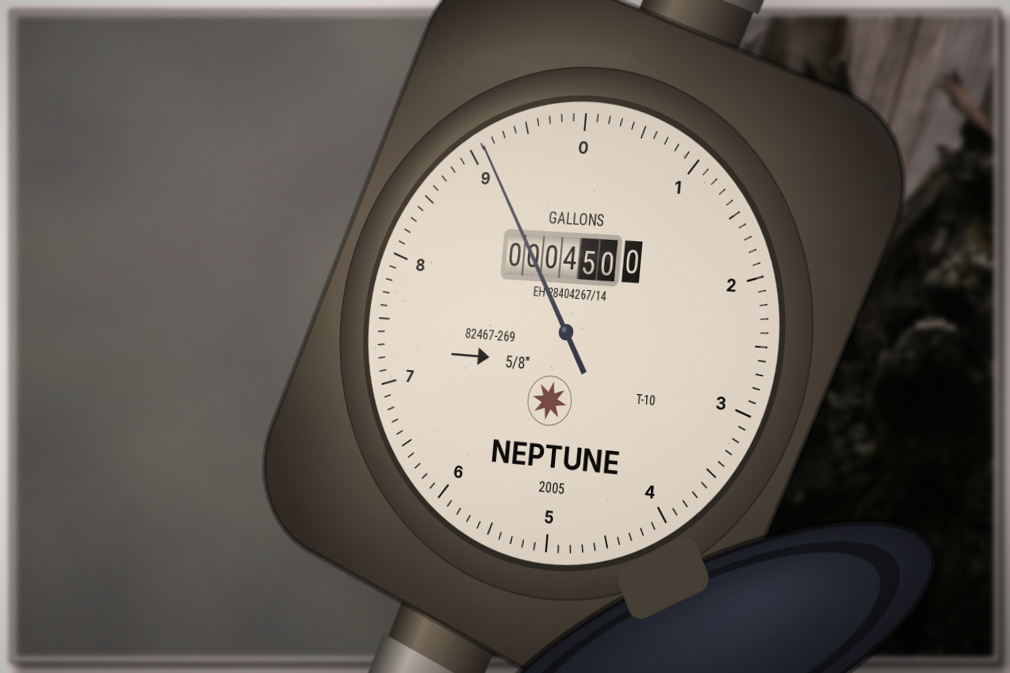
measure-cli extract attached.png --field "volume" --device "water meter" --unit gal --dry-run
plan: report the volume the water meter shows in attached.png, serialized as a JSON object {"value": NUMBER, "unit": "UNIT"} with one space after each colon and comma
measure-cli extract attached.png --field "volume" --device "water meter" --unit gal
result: {"value": 4499.1, "unit": "gal"}
